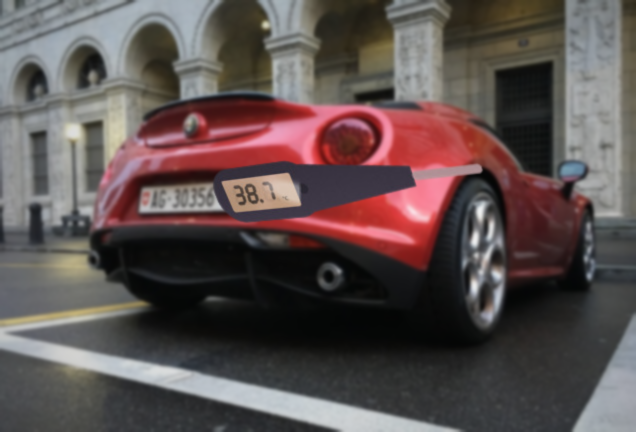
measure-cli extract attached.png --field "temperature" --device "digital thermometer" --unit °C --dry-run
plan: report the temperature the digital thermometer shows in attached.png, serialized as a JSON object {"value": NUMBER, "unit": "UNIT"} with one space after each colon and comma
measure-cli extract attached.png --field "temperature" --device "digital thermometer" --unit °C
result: {"value": 38.7, "unit": "°C"}
